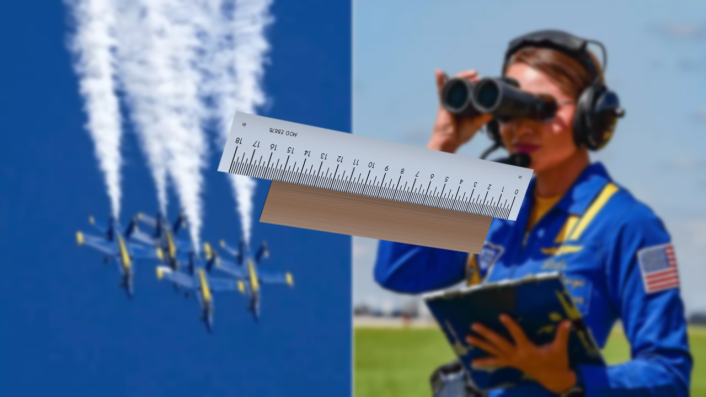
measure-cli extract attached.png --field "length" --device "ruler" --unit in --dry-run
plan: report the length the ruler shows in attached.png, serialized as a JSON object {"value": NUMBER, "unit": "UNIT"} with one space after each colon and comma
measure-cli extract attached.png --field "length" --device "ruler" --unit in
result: {"value": 14.5, "unit": "in"}
